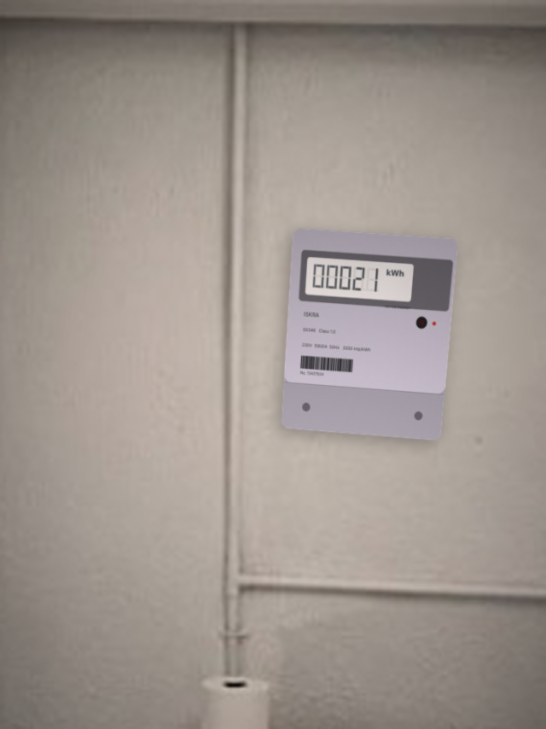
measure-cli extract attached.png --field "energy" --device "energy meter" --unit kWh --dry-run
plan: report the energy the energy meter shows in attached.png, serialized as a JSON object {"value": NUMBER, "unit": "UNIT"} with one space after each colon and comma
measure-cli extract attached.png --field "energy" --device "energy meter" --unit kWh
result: {"value": 21, "unit": "kWh"}
